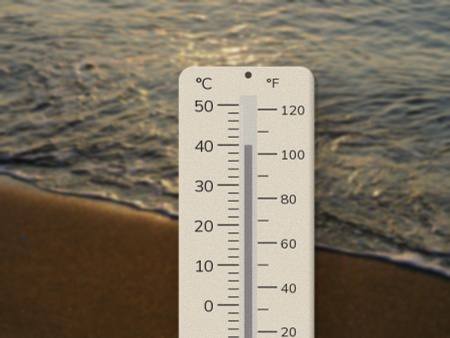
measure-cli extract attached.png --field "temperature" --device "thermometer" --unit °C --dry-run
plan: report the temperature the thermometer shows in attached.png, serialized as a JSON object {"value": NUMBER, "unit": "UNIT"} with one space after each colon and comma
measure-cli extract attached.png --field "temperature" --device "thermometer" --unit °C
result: {"value": 40, "unit": "°C"}
